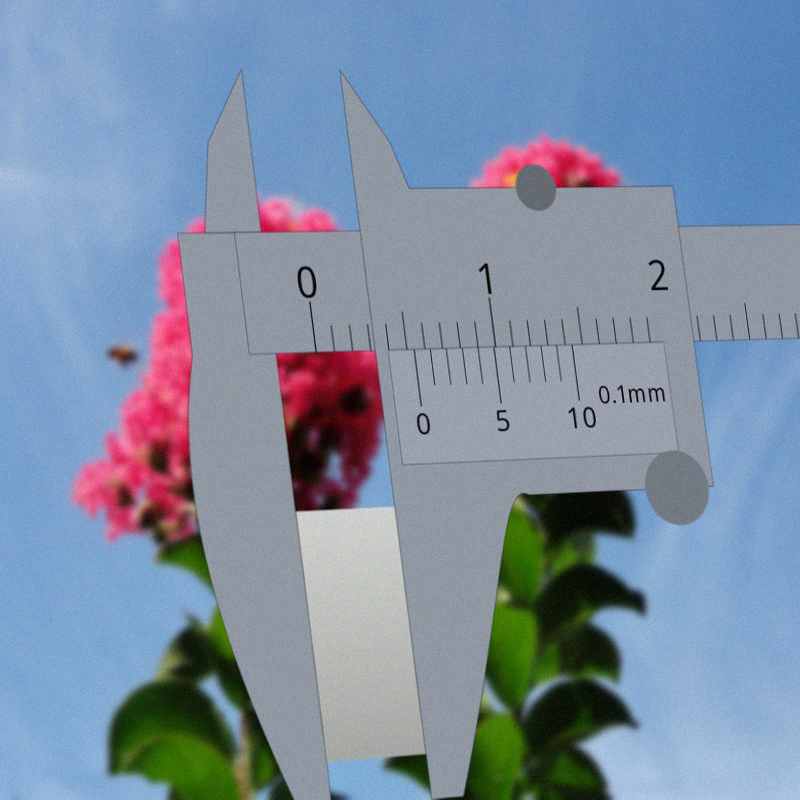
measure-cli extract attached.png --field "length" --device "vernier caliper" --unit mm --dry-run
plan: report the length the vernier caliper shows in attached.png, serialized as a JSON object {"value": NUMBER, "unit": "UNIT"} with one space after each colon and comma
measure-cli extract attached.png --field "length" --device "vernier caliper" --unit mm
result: {"value": 5.4, "unit": "mm"}
